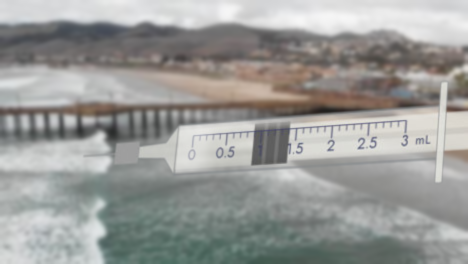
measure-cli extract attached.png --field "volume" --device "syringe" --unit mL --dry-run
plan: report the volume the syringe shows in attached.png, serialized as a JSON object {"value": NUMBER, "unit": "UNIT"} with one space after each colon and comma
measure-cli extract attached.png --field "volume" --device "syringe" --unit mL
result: {"value": 0.9, "unit": "mL"}
